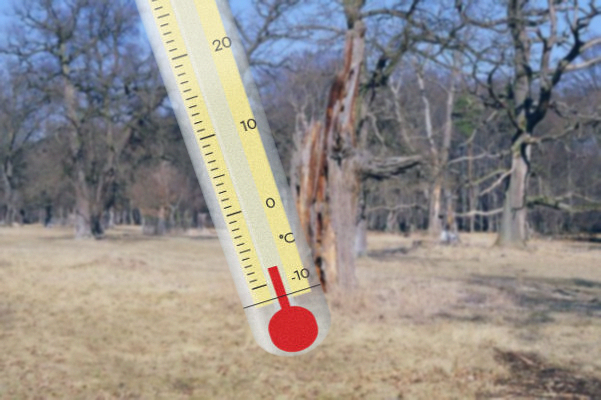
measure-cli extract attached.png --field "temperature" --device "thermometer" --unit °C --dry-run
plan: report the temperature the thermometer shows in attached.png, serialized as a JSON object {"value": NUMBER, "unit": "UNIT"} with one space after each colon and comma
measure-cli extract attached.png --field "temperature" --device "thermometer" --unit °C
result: {"value": -8, "unit": "°C"}
